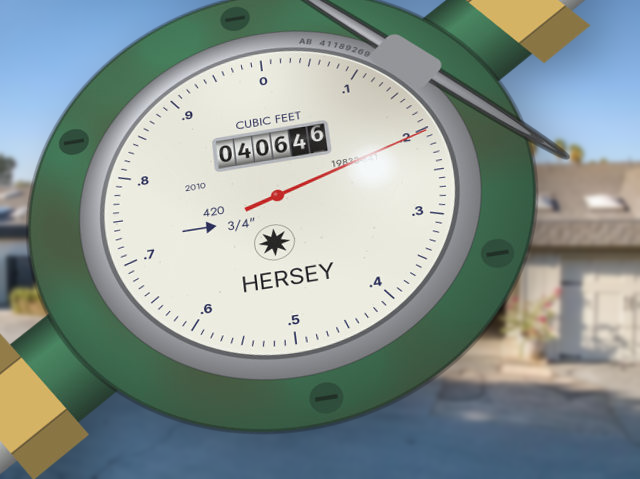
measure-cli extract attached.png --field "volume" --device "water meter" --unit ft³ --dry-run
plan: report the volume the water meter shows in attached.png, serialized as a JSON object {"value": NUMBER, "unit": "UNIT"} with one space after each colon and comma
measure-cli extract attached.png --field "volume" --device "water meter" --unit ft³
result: {"value": 40646.20, "unit": "ft³"}
